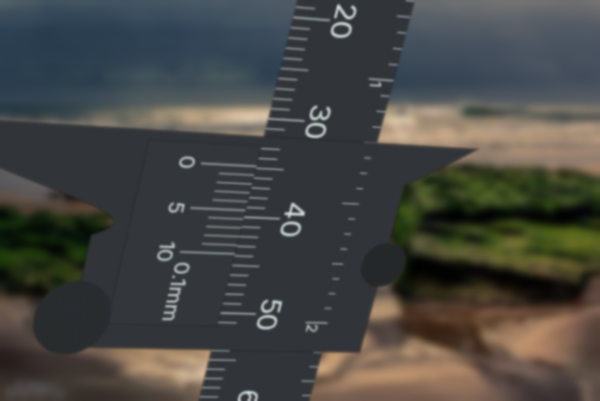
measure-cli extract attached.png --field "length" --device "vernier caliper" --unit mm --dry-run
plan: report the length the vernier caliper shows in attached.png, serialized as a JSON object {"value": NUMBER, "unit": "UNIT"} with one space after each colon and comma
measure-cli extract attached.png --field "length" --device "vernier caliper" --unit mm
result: {"value": 34.8, "unit": "mm"}
